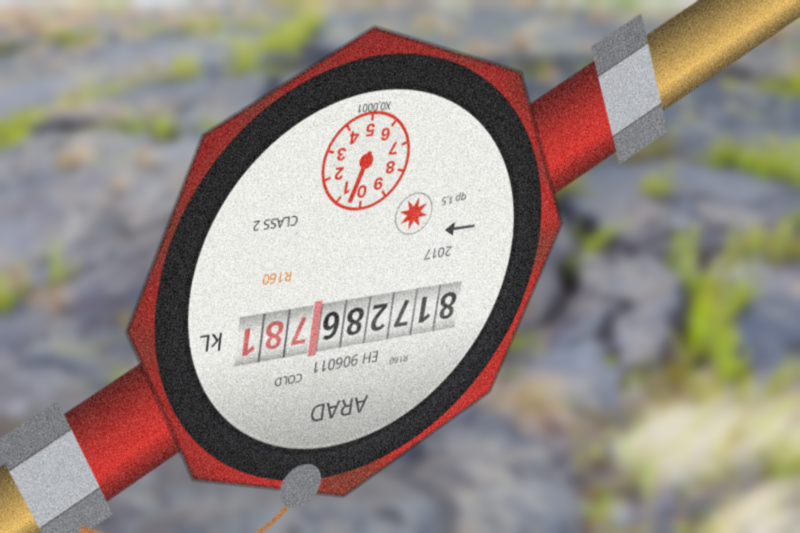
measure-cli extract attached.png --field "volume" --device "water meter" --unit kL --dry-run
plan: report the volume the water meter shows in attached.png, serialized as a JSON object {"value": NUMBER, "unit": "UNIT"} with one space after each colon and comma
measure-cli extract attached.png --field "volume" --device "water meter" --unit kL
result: {"value": 817286.7810, "unit": "kL"}
